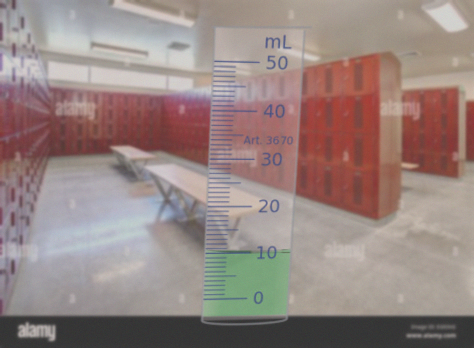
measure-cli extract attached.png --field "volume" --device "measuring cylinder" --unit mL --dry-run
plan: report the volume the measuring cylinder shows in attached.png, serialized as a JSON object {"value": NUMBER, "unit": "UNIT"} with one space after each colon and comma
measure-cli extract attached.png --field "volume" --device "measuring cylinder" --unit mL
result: {"value": 10, "unit": "mL"}
